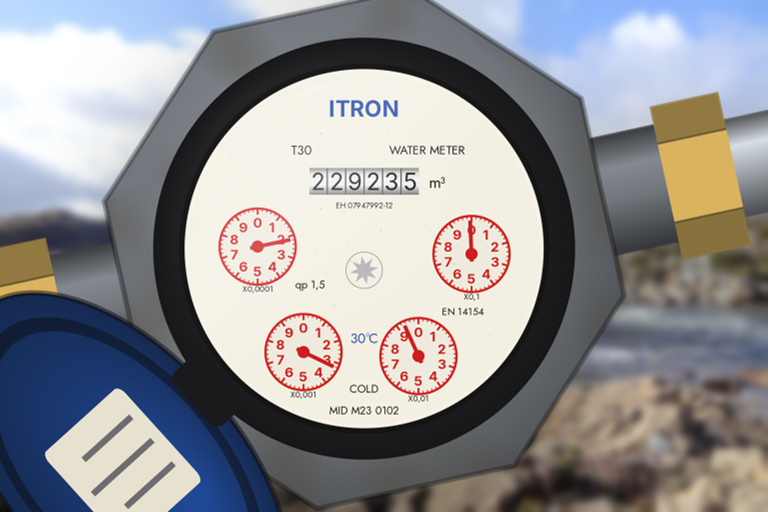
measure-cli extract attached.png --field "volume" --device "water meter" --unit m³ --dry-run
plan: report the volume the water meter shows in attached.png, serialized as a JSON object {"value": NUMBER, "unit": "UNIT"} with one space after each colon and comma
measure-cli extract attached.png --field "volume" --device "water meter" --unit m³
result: {"value": 229234.9932, "unit": "m³"}
